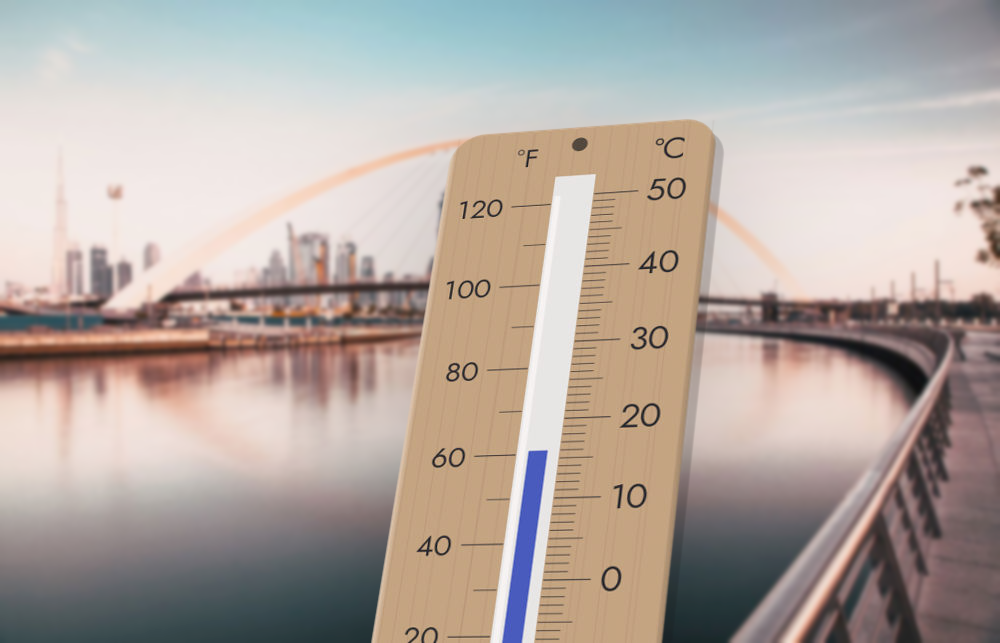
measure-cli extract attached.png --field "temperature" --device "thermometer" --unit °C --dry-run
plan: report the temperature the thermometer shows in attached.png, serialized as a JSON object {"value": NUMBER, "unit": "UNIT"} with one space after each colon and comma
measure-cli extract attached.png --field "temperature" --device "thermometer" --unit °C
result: {"value": 16, "unit": "°C"}
